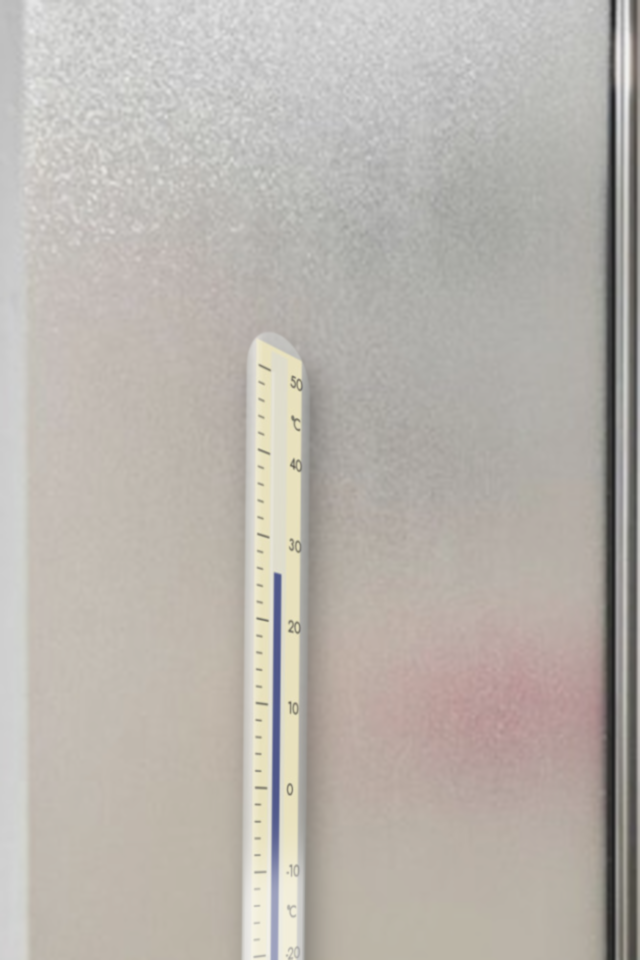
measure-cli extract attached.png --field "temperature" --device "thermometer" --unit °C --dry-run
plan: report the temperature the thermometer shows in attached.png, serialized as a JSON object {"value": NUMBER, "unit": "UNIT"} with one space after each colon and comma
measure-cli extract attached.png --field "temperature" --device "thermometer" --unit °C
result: {"value": 26, "unit": "°C"}
